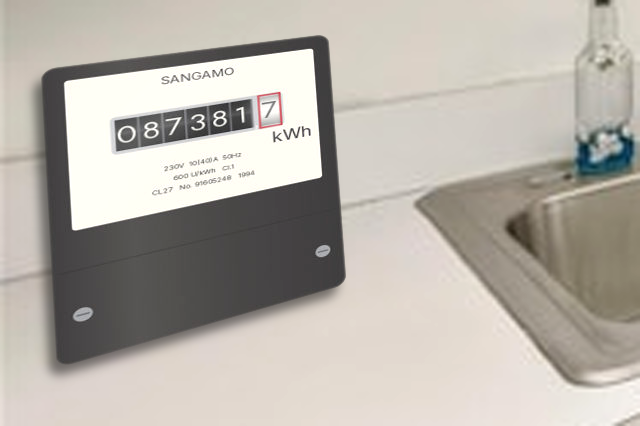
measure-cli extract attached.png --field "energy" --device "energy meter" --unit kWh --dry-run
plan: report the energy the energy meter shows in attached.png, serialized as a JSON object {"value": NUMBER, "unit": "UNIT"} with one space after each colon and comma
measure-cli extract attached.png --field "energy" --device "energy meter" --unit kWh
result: {"value": 87381.7, "unit": "kWh"}
